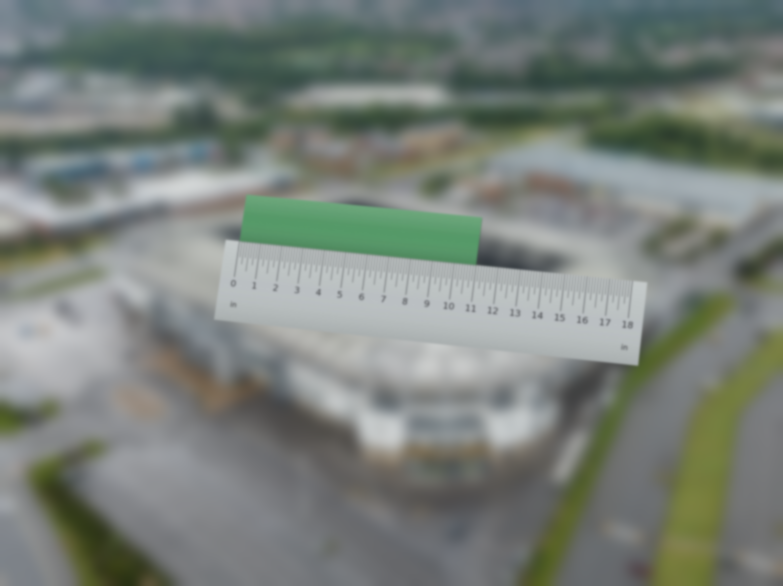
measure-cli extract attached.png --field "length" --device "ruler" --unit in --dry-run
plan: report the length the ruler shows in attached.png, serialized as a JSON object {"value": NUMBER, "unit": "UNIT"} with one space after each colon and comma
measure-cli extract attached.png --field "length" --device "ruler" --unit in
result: {"value": 11, "unit": "in"}
